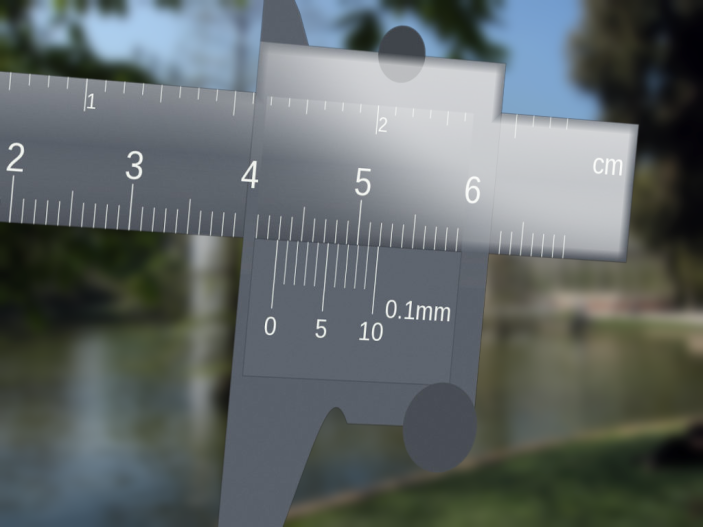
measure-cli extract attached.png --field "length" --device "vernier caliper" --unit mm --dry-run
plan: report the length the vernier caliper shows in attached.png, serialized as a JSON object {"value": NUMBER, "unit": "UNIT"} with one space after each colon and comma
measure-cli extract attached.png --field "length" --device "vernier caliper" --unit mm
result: {"value": 42.9, "unit": "mm"}
